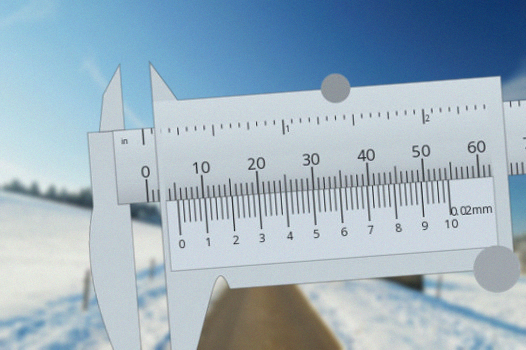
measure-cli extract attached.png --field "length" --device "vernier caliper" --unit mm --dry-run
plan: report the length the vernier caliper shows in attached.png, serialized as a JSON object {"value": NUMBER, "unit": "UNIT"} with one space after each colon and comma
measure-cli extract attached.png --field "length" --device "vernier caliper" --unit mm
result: {"value": 5.4, "unit": "mm"}
